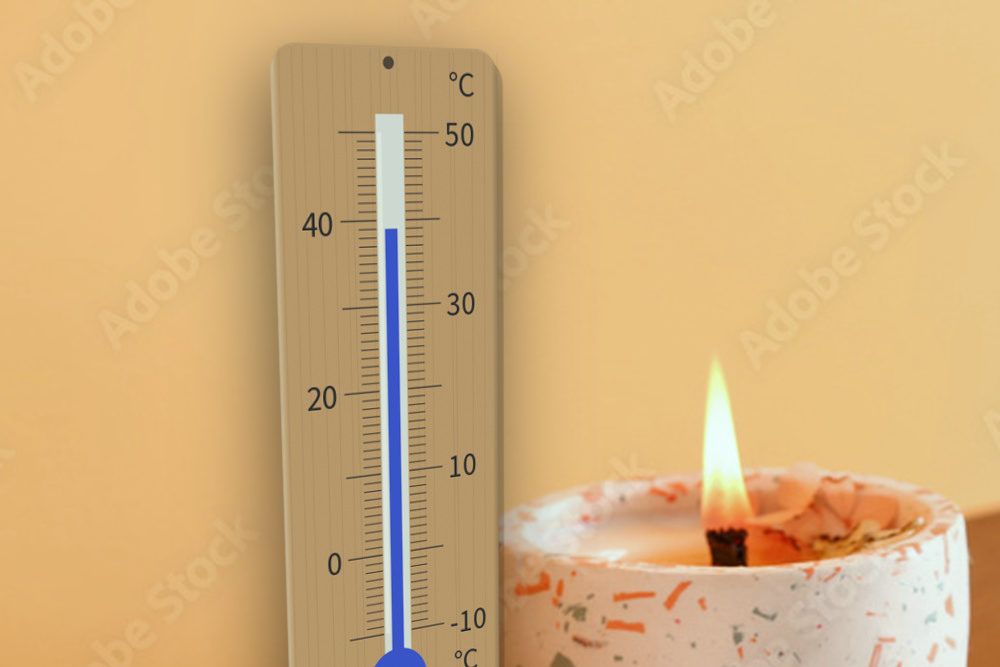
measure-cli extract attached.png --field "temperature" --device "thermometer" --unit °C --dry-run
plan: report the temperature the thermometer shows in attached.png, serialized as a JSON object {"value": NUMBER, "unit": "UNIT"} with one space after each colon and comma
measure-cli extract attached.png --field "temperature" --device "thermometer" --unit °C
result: {"value": 39, "unit": "°C"}
